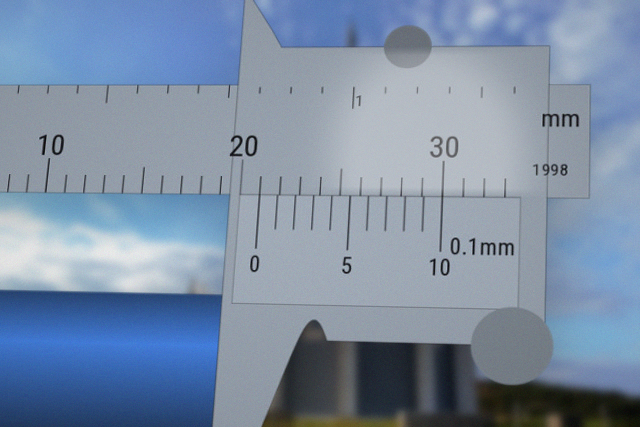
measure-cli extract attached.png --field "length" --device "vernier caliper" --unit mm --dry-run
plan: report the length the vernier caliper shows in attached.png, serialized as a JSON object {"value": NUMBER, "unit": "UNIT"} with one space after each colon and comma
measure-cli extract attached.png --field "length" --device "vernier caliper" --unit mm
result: {"value": 21.0, "unit": "mm"}
